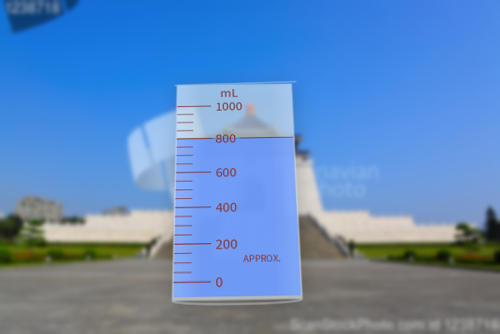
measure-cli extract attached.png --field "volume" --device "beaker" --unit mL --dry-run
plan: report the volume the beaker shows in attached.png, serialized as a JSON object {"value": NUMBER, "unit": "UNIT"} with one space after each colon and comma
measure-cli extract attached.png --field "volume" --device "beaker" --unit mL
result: {"value": 800, "unit": "mL"}
